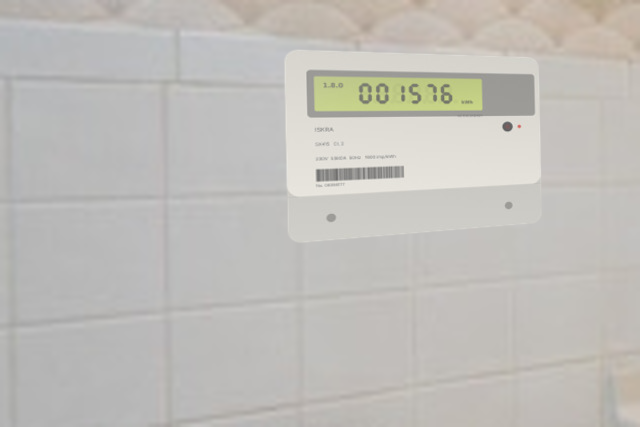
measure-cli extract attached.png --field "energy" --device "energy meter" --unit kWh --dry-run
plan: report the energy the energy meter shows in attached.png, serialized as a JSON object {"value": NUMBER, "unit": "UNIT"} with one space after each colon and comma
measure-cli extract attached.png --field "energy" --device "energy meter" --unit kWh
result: {"value": 1576, "unit": "kWh"}
